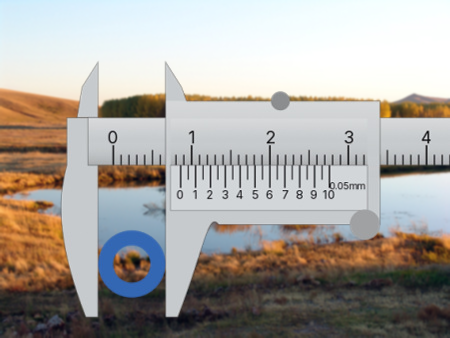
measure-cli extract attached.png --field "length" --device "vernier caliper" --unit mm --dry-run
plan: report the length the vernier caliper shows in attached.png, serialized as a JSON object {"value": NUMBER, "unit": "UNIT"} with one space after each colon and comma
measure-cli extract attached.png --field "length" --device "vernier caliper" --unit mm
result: {"value": 8.6, "unit": "mm"}
